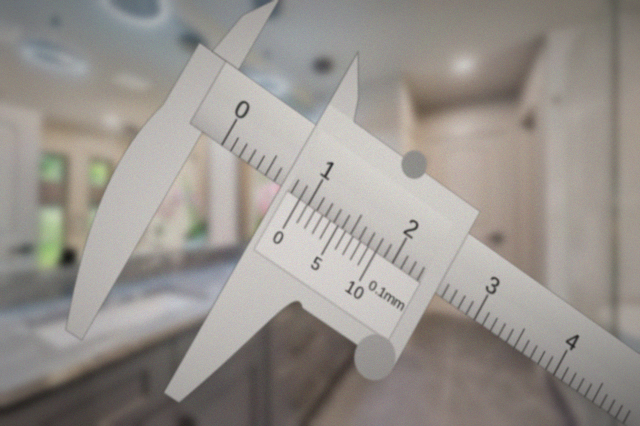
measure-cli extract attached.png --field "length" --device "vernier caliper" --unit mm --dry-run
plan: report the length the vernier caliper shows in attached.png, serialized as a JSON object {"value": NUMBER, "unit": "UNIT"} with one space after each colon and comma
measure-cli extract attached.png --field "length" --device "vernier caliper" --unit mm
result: {"value": 9.0, "unit": "mm"}
